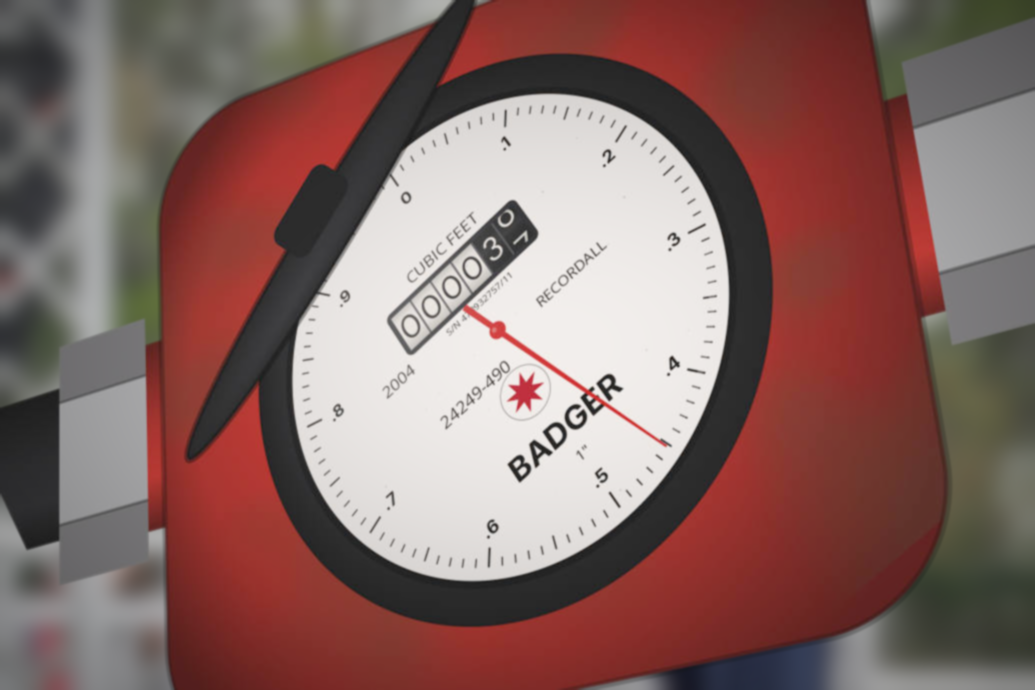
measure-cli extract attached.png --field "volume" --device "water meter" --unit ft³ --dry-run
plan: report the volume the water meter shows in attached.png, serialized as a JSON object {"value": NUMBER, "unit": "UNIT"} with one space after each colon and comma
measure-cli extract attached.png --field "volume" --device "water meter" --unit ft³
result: {"value": 36.45, "unit": "ft³"}
